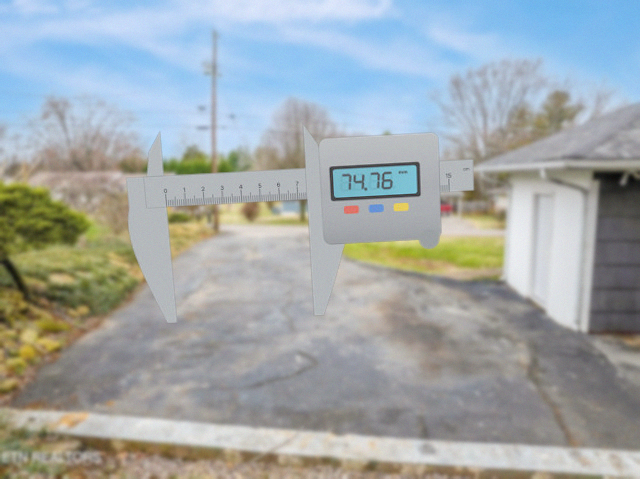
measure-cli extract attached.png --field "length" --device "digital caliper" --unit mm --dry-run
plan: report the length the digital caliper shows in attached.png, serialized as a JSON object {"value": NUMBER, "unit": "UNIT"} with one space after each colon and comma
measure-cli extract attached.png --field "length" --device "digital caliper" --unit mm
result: {"value": 74.76, "unit": "mm"}
